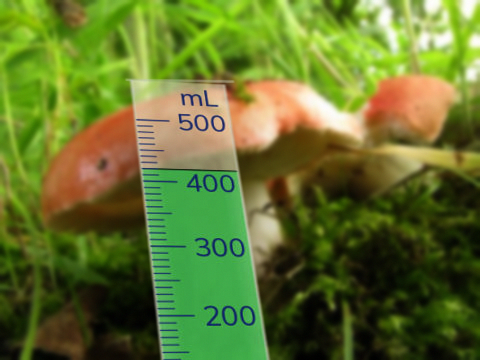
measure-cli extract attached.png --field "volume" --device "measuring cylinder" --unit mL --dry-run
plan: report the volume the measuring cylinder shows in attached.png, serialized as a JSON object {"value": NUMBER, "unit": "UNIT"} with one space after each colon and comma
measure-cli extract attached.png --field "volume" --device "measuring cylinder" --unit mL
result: {"value": 420, "unit": "mL"}
